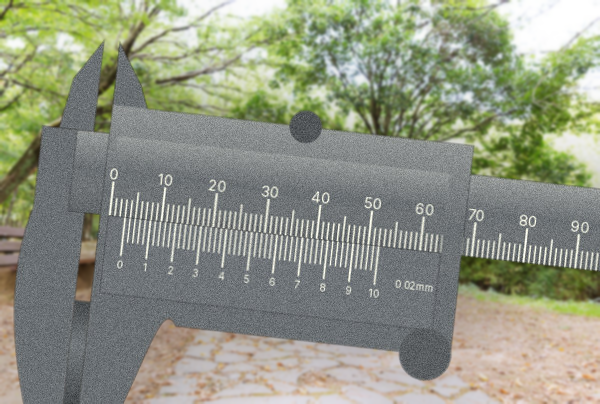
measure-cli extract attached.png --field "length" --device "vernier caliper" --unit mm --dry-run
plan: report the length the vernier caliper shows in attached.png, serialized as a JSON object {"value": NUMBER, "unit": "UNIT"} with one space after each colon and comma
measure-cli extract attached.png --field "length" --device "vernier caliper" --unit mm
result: {"value": 3.0, "unit": "mm"}
